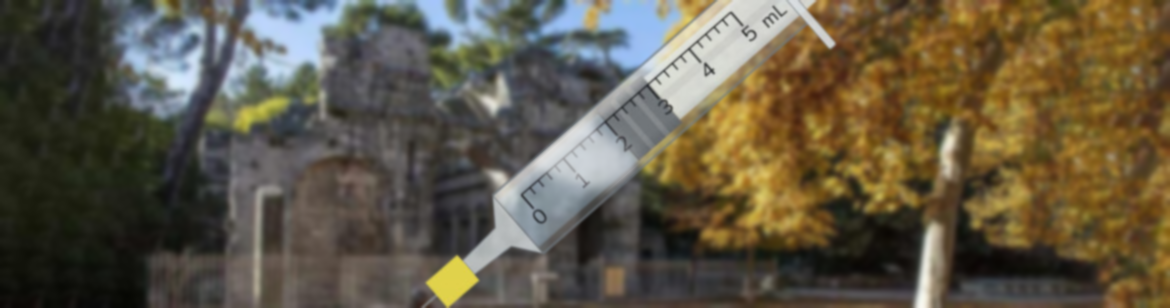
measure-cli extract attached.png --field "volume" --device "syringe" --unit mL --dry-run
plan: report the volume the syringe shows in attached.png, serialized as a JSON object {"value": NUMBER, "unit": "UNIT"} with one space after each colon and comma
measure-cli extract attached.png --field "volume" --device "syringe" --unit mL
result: {"value": 2, "unit": "mL"}
